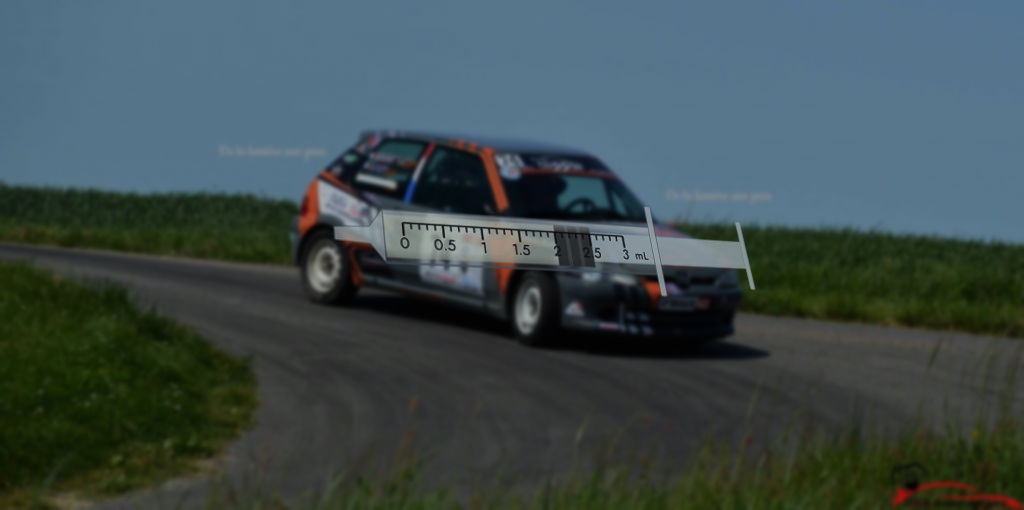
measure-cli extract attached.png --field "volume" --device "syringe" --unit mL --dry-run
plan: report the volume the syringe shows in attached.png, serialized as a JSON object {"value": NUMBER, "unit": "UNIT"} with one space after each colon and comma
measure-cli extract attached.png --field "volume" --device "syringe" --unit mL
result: {"value": 2, "unit": "mL"}
